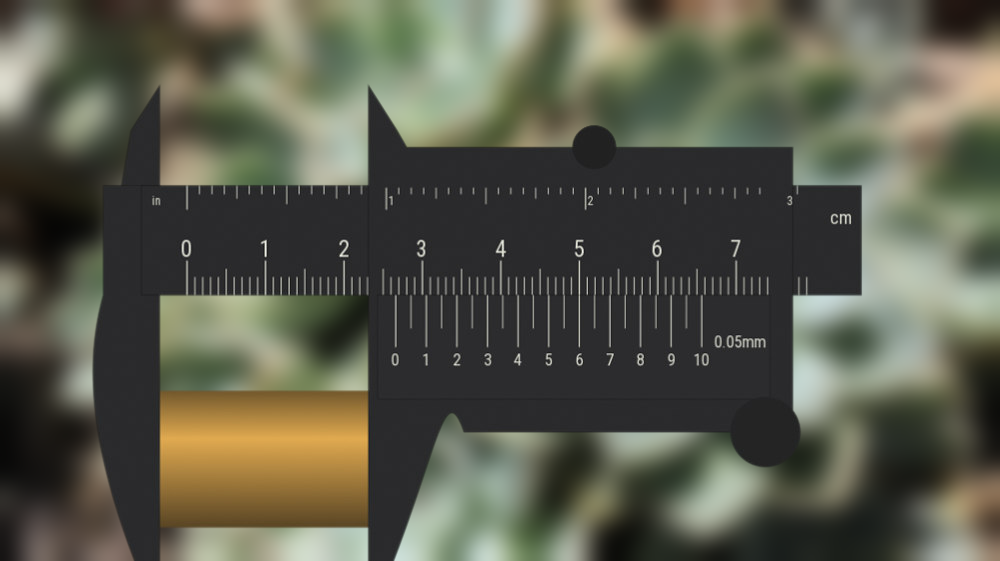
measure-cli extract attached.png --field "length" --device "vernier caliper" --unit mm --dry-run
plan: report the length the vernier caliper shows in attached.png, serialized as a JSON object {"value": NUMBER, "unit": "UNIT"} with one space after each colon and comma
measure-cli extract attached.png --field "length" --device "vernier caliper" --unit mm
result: {"value": 26.6, "unit": "mm"}
